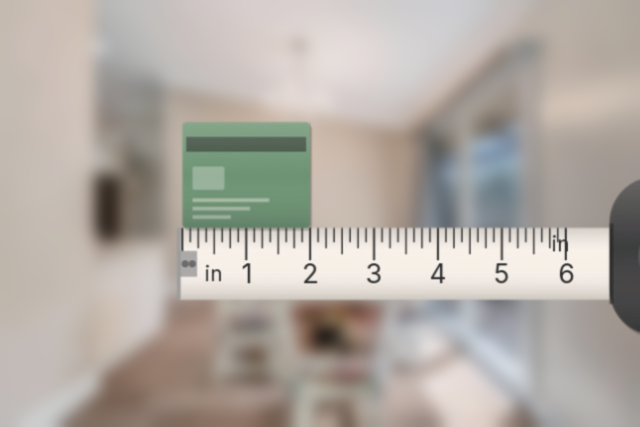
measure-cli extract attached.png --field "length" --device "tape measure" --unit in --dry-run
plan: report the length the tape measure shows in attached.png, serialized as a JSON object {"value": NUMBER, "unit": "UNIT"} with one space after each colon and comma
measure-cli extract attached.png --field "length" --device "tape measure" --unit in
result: {"value": 2, "unit": "in"}
